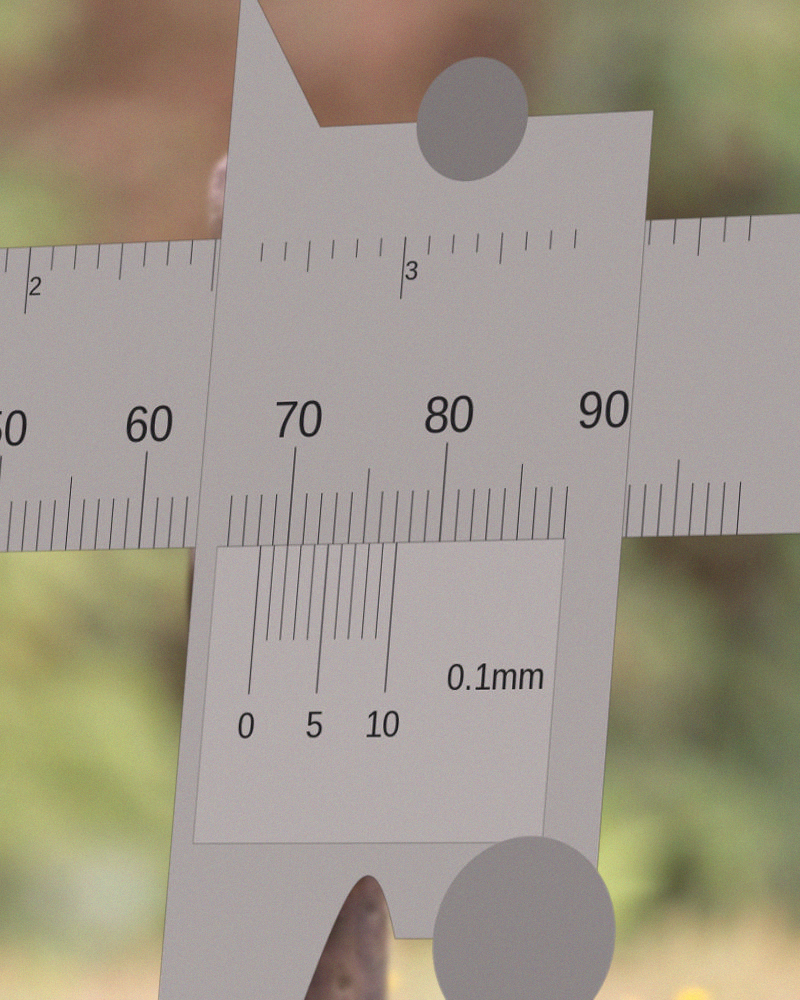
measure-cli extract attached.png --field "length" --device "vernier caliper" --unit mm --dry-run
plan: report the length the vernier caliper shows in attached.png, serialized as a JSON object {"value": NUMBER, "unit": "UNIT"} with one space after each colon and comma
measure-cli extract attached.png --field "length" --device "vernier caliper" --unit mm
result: {"value": 68.2, "unit": "mm"}
